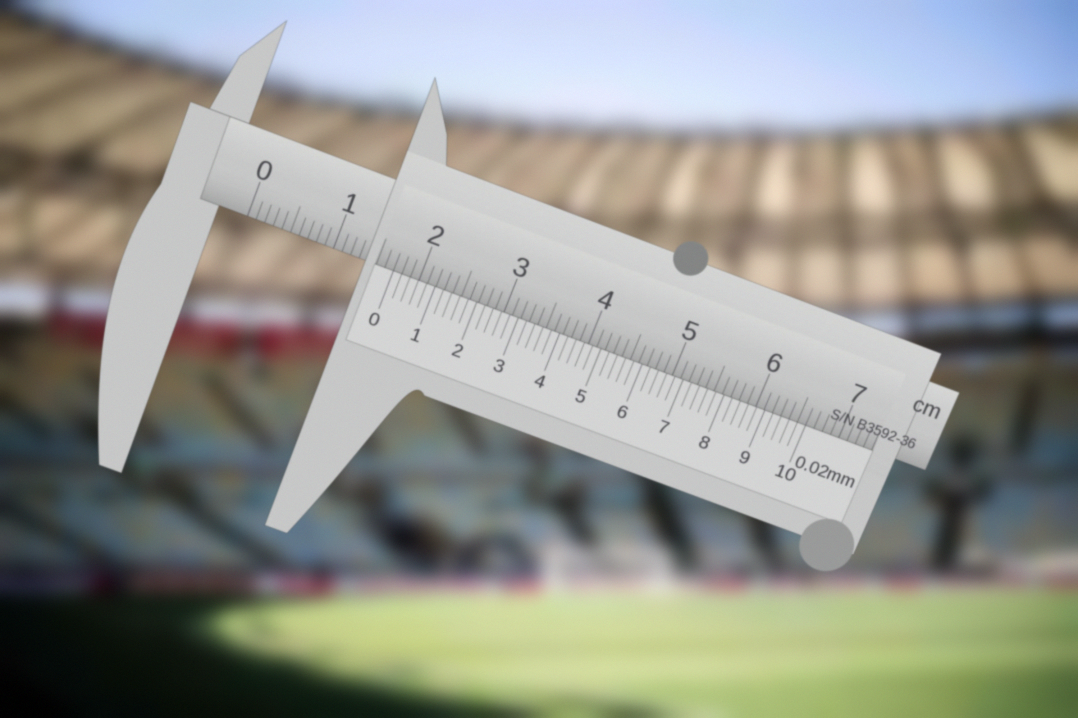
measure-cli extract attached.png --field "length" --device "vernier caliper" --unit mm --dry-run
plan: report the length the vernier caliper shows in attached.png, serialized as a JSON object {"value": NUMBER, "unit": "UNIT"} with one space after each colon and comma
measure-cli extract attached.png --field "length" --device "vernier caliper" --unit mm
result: {"value": 17.0, "unit": "mm"}
